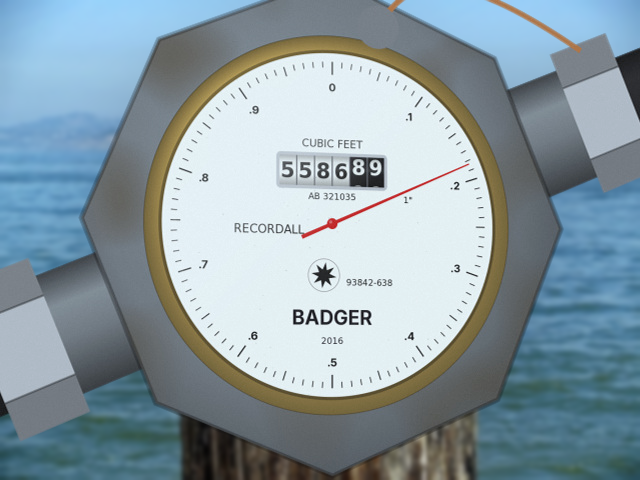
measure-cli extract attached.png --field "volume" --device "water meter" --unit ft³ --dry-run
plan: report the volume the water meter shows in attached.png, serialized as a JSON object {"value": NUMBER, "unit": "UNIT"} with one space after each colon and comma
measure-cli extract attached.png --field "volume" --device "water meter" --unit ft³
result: {"value": 558689.18, "unit": "ft³"}
